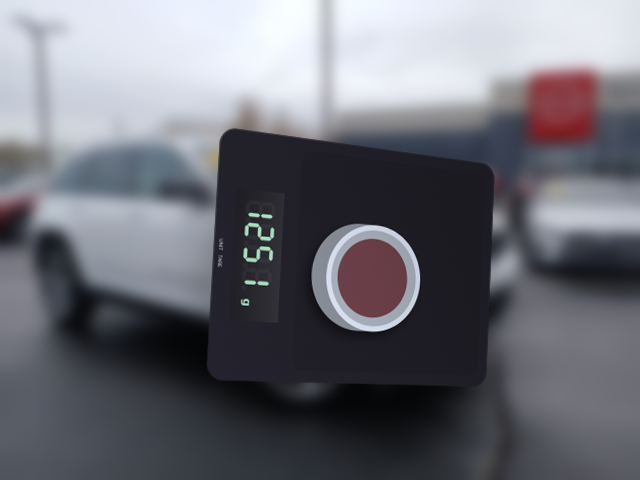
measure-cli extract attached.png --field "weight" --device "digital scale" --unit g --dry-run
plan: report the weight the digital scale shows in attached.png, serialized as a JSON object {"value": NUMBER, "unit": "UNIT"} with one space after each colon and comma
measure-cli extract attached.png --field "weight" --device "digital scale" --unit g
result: {"value": 1251, "unit": "g"}
